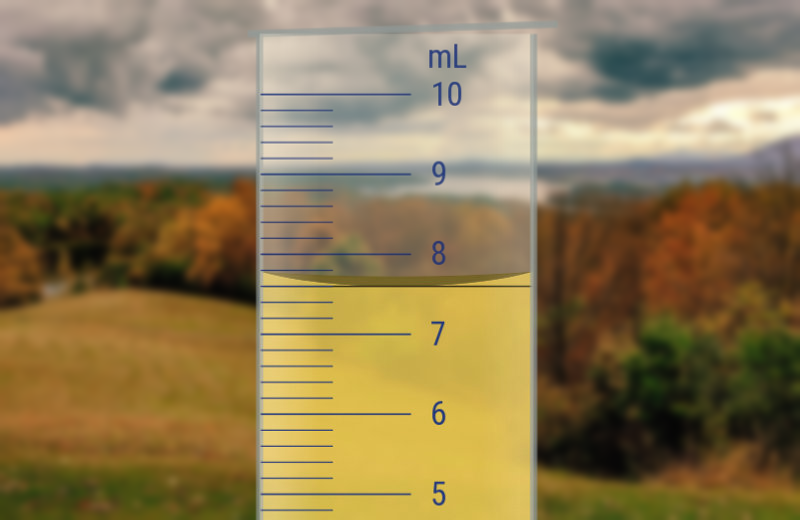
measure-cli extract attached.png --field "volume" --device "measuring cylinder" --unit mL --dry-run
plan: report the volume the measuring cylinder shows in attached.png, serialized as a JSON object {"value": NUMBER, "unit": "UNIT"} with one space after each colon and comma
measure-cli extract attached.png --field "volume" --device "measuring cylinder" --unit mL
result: {"value": 7.6, "unit": "mL"}
